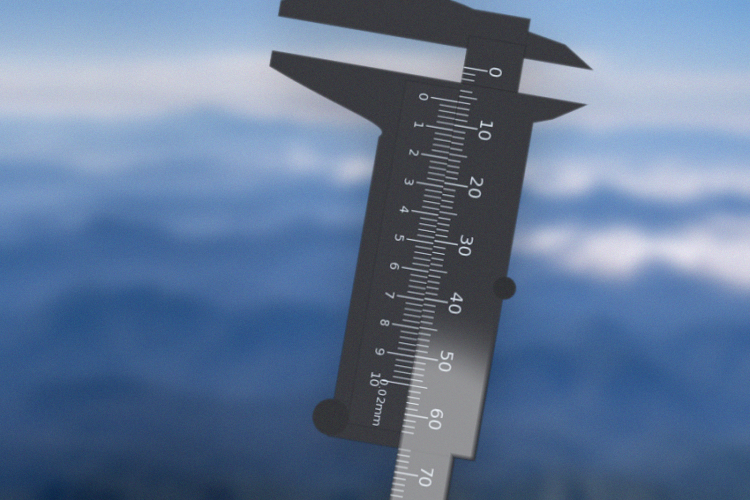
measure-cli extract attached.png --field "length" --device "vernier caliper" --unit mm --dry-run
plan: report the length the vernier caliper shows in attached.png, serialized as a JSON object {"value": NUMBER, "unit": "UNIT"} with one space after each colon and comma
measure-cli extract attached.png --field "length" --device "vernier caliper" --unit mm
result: {"value": 6.0, "unit": "mm"}
